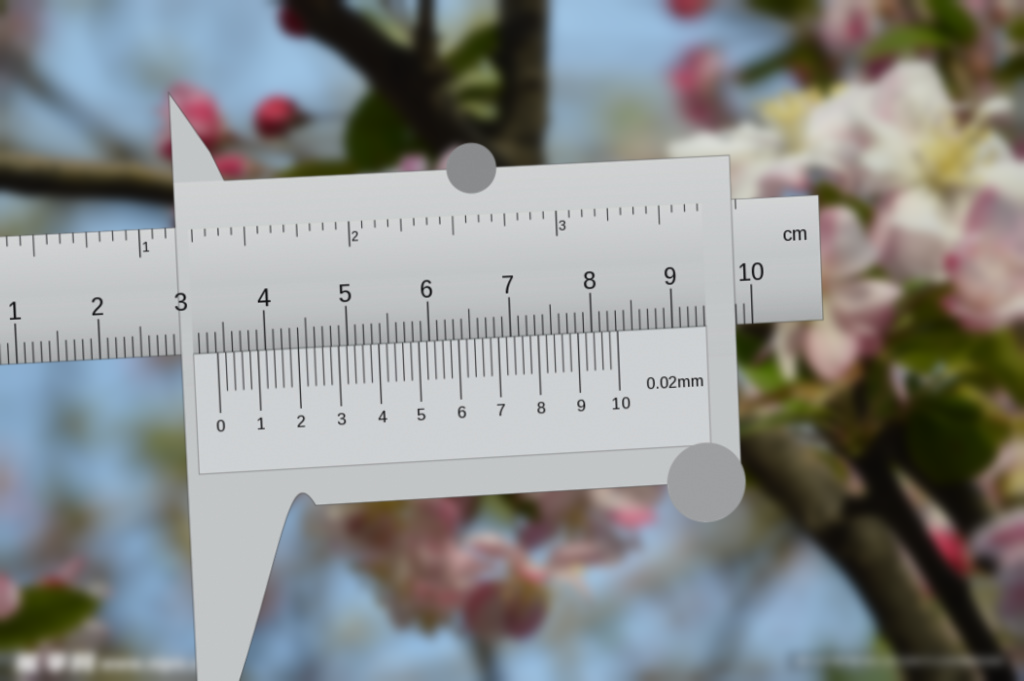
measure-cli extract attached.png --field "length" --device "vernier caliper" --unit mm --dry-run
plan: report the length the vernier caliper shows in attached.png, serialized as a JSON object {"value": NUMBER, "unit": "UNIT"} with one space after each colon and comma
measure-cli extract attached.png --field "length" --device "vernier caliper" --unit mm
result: {"value": 34.2, "unit": "mm"}
